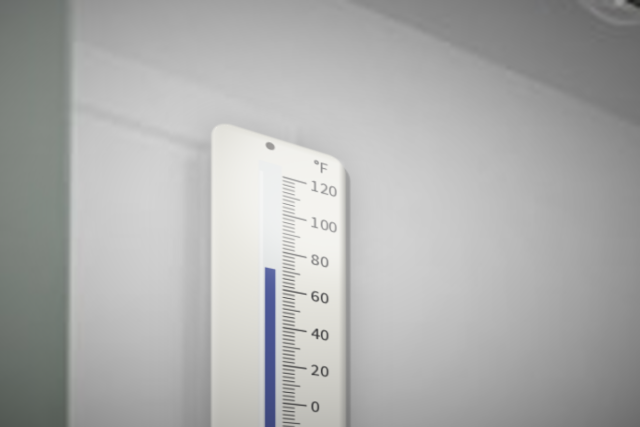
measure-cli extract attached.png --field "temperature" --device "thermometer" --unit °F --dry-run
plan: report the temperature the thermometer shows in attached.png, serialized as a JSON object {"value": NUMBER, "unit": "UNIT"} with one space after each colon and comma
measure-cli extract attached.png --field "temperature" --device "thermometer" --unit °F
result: {"value": 70, "unit": "°F"}
